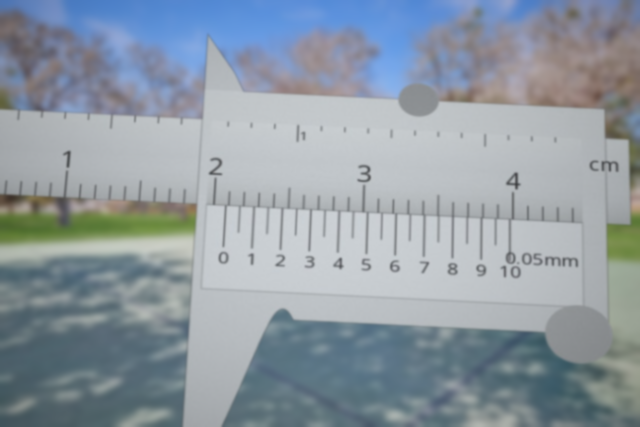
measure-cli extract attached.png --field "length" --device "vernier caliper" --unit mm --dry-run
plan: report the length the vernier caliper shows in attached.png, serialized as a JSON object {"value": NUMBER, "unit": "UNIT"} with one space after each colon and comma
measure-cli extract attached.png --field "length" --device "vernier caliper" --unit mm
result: {"value": 20.8, "unit": "mm"}
